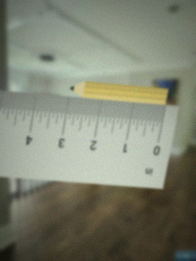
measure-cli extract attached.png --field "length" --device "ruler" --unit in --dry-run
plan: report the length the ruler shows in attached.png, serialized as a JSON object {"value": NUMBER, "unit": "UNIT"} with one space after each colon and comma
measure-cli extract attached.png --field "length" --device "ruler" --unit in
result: {"value": 3, "unit": "in"}
